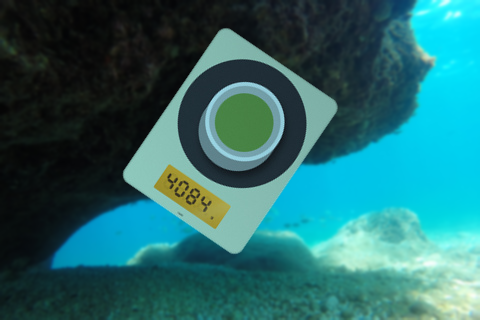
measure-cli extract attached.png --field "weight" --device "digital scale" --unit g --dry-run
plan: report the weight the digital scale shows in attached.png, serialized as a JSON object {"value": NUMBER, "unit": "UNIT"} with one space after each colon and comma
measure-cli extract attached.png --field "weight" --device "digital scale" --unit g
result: {"value": 4084, "unit": "g"}
